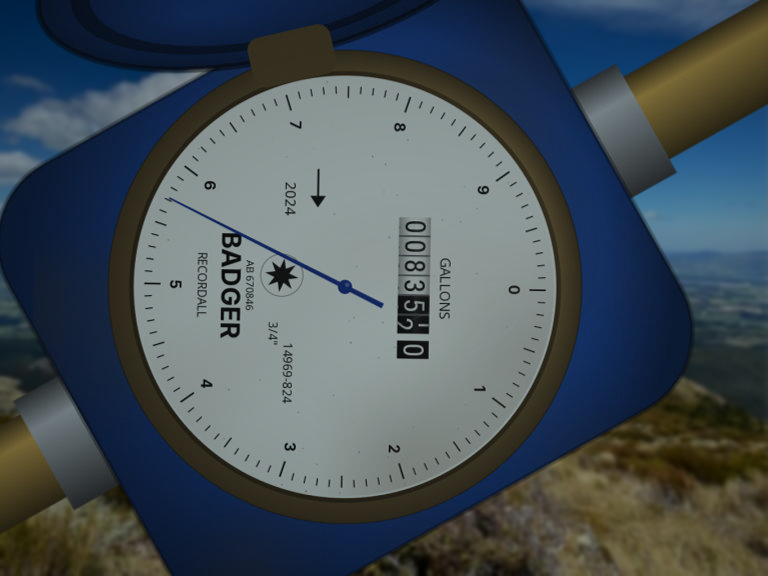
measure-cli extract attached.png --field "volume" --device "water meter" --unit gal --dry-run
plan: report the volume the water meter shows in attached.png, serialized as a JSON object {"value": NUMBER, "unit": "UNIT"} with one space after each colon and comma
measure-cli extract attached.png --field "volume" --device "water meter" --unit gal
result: {"value": 83515.7, "unit": "gal"}
